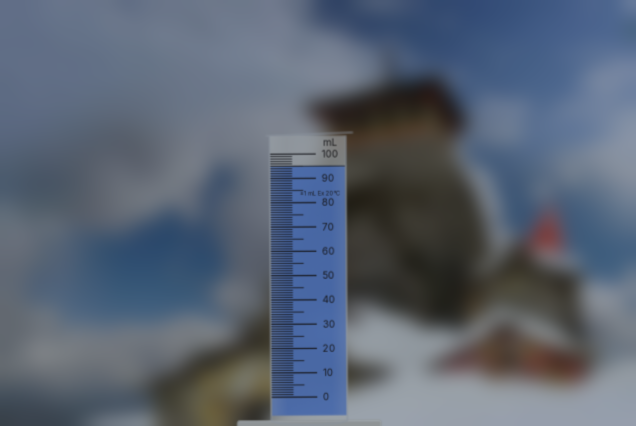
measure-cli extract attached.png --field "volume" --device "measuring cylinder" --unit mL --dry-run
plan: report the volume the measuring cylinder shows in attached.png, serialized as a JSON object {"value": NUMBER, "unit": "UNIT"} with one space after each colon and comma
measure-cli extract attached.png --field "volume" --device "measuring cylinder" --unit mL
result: {"value": 95, "unit": "mL"}
